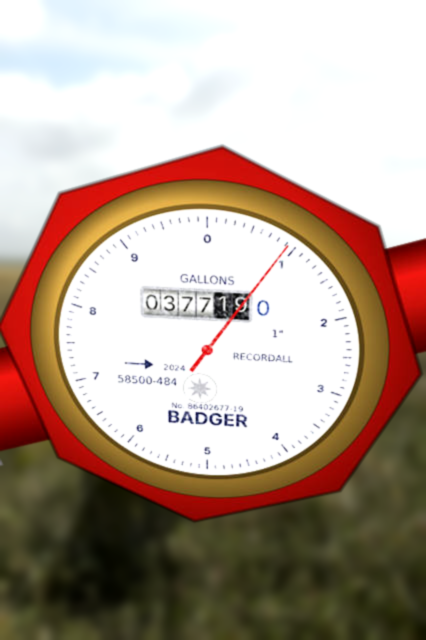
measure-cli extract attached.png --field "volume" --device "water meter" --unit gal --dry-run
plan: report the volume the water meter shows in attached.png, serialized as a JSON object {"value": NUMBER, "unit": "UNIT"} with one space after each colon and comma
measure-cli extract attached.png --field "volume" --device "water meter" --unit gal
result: {"value": 377190.9, "unit": "gal"}
